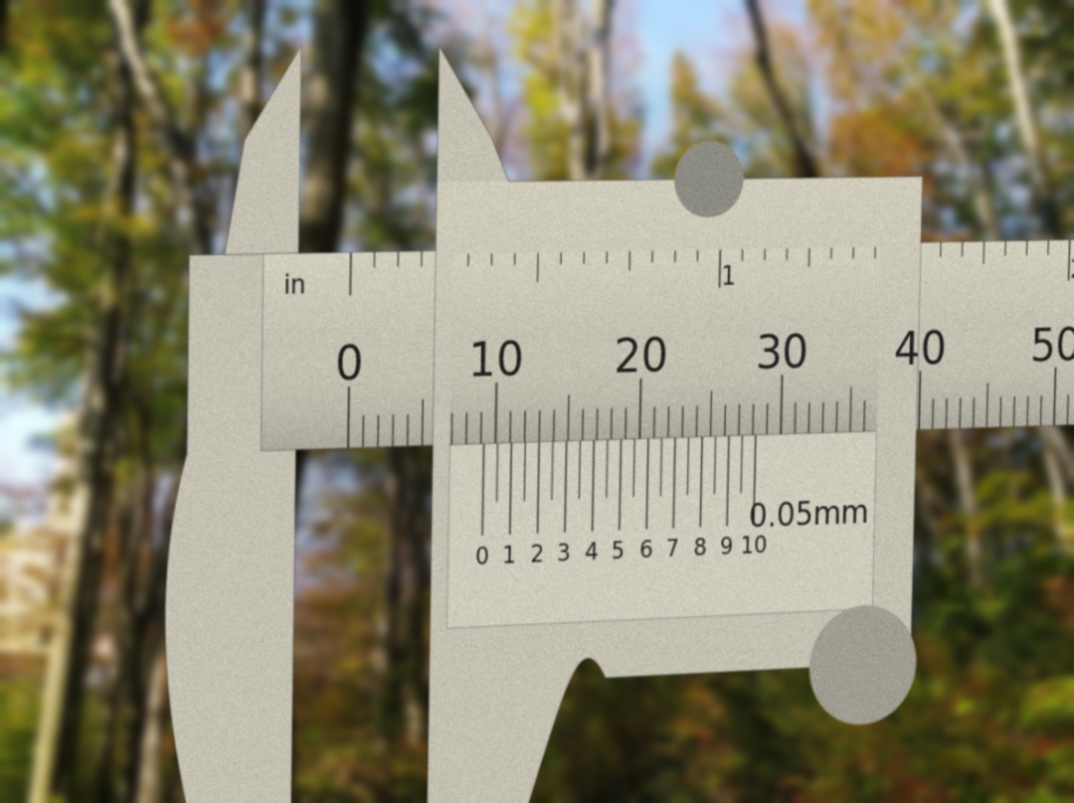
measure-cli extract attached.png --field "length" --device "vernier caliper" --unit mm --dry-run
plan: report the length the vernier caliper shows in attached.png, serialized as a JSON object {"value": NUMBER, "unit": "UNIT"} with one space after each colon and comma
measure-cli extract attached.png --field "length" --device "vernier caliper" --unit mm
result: {"value": 9.2, "unit": "mm"}
